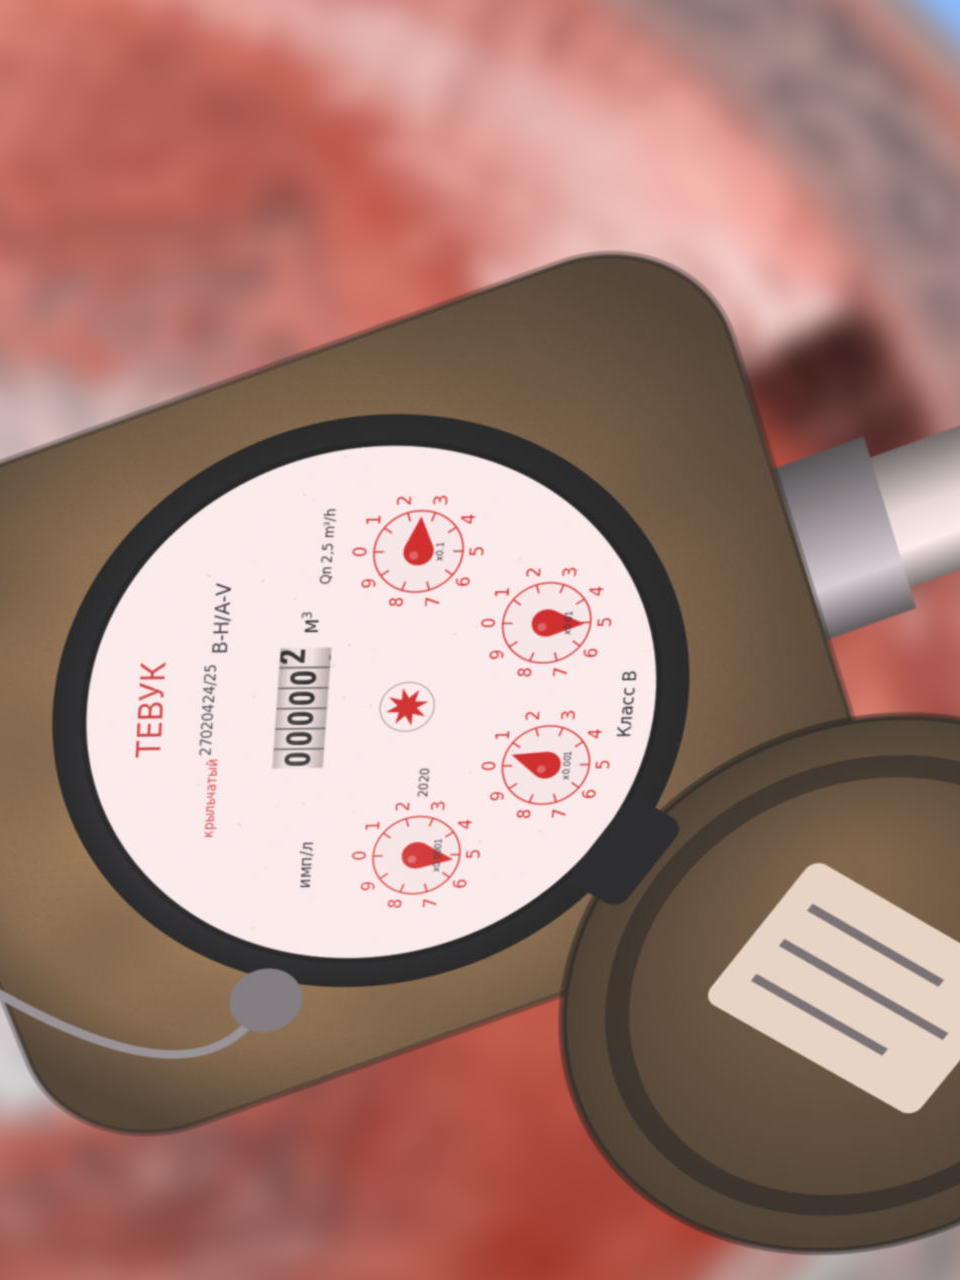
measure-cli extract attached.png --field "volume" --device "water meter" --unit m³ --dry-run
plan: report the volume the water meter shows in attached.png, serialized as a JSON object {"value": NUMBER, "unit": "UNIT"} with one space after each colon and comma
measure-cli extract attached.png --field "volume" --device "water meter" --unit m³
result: {"value": 2.2505, "unit": "m³"}
